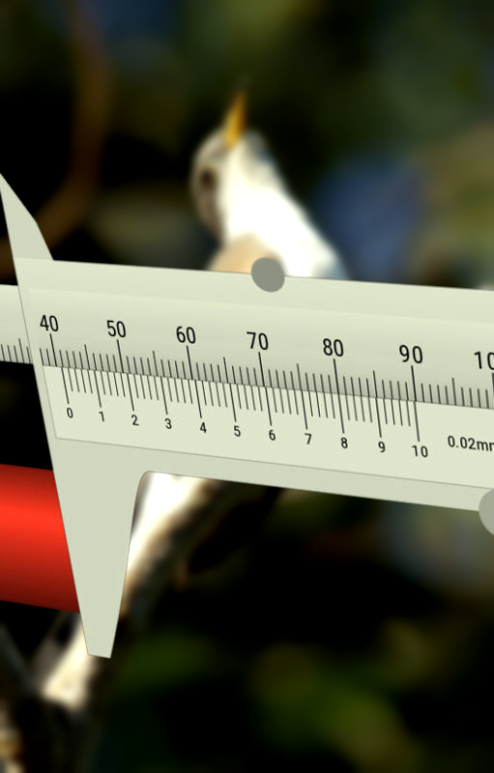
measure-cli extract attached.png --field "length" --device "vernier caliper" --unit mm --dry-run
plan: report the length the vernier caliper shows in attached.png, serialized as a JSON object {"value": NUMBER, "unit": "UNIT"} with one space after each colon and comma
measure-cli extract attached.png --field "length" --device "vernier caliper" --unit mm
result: {"value": 40.8, "unit": "mm"}
